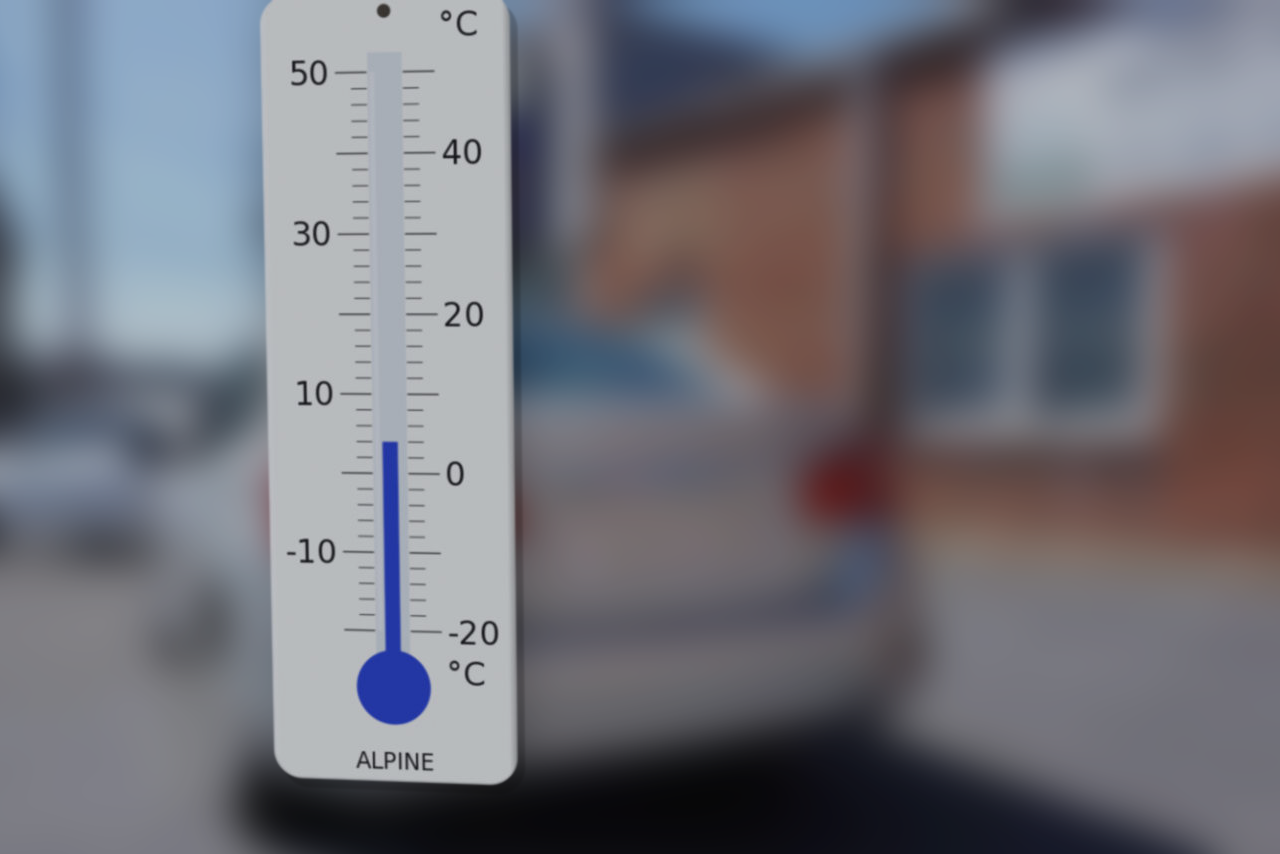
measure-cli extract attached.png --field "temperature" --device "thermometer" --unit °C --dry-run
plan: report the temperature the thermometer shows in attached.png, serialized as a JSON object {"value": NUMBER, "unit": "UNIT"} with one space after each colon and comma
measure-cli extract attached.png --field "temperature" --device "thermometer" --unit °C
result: {"value": 4, "unit": "°C"}
